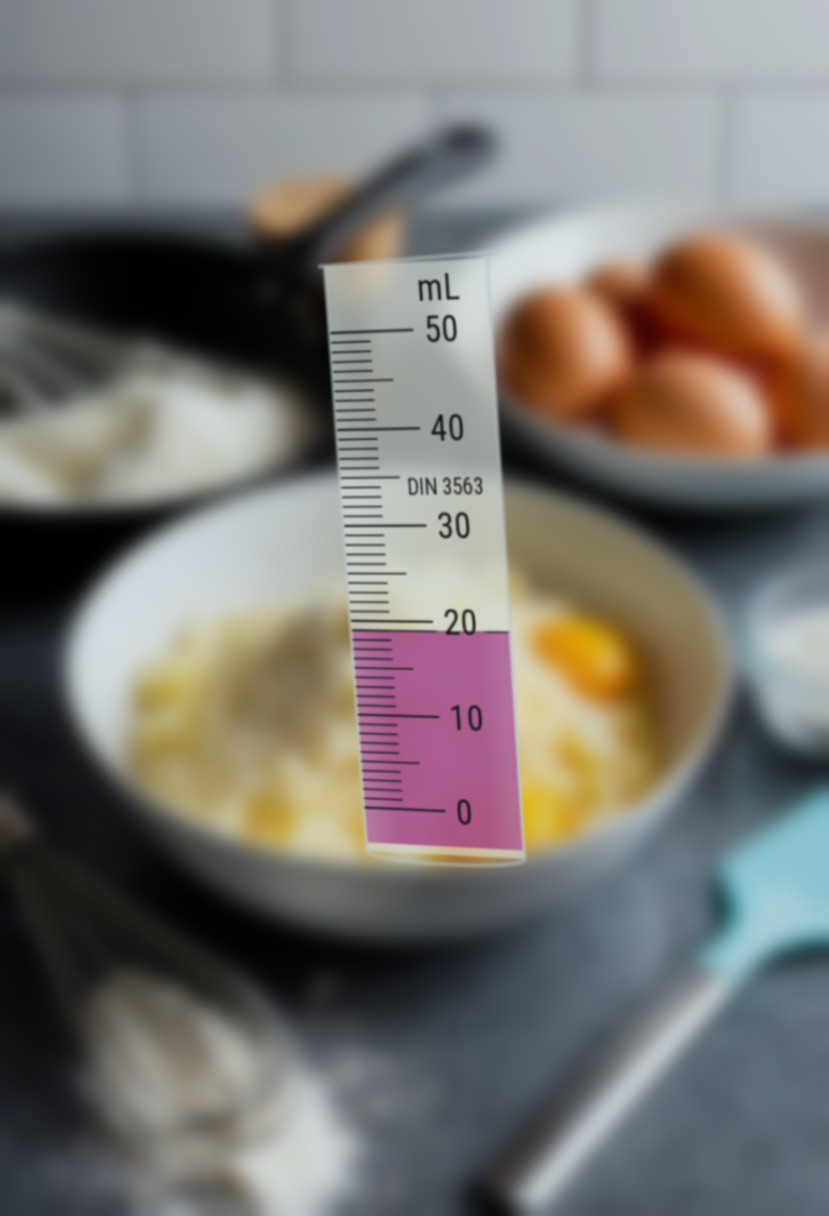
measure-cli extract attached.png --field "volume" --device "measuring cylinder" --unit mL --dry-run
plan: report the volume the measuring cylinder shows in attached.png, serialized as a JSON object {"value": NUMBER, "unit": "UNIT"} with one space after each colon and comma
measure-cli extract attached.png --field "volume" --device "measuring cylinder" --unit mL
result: {"value": 19, "unit": "mL"}
